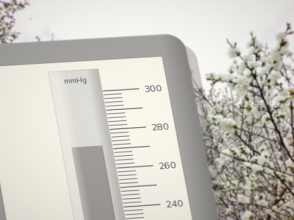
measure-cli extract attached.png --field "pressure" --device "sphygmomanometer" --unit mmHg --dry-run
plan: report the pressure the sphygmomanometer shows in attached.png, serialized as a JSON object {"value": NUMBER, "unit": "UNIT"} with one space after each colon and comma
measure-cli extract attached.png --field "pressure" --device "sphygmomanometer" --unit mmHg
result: {"value": 272, "unit": "mmHg"}
